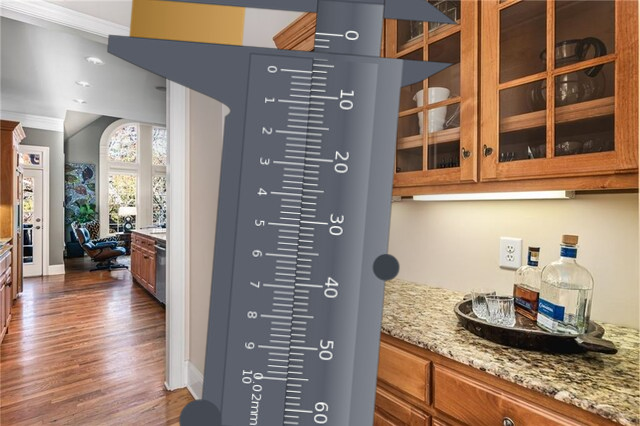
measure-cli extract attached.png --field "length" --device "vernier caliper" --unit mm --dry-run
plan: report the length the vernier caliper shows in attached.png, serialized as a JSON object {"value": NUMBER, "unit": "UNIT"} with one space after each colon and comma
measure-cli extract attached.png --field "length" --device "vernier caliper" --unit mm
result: {"value": 6.2, "unit": "mm"}
